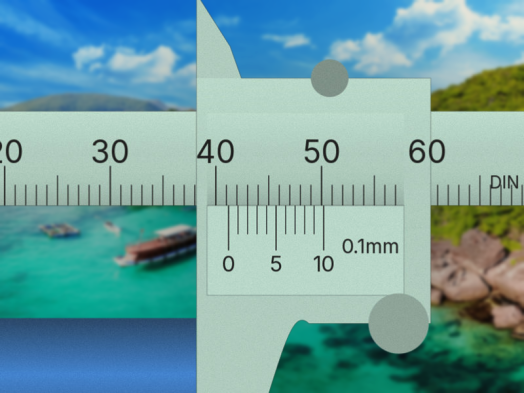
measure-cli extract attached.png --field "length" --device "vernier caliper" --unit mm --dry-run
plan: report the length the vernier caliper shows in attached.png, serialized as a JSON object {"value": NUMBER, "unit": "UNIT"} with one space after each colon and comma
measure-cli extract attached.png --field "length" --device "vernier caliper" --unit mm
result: {"value": 41.2, "unit": "mm"}
